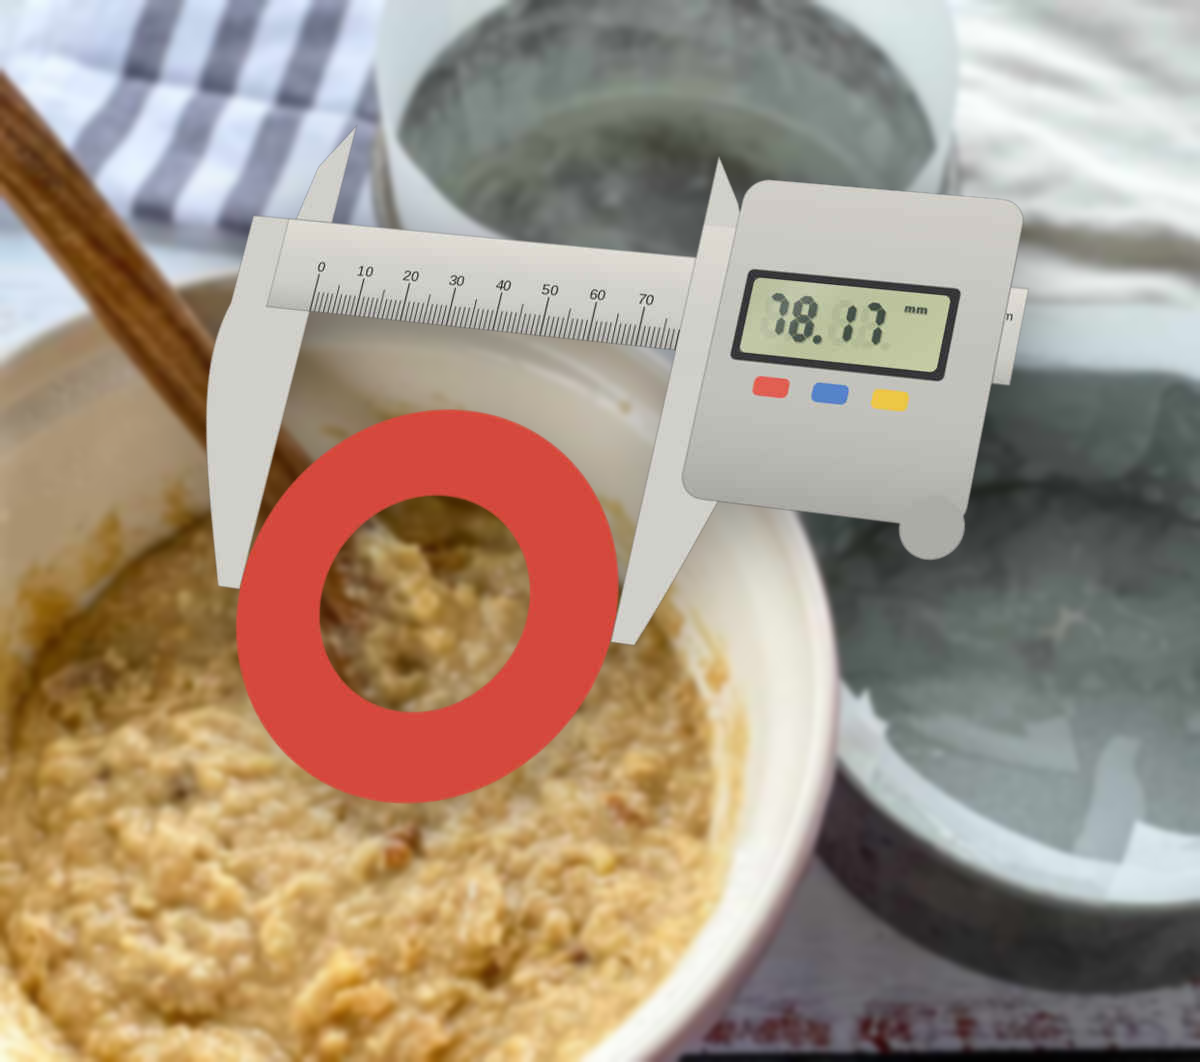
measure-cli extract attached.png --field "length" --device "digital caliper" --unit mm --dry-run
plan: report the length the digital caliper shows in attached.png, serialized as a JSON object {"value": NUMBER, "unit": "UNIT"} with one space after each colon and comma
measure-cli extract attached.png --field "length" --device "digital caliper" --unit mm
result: {"value": 78.17, "unit": "mm"}
